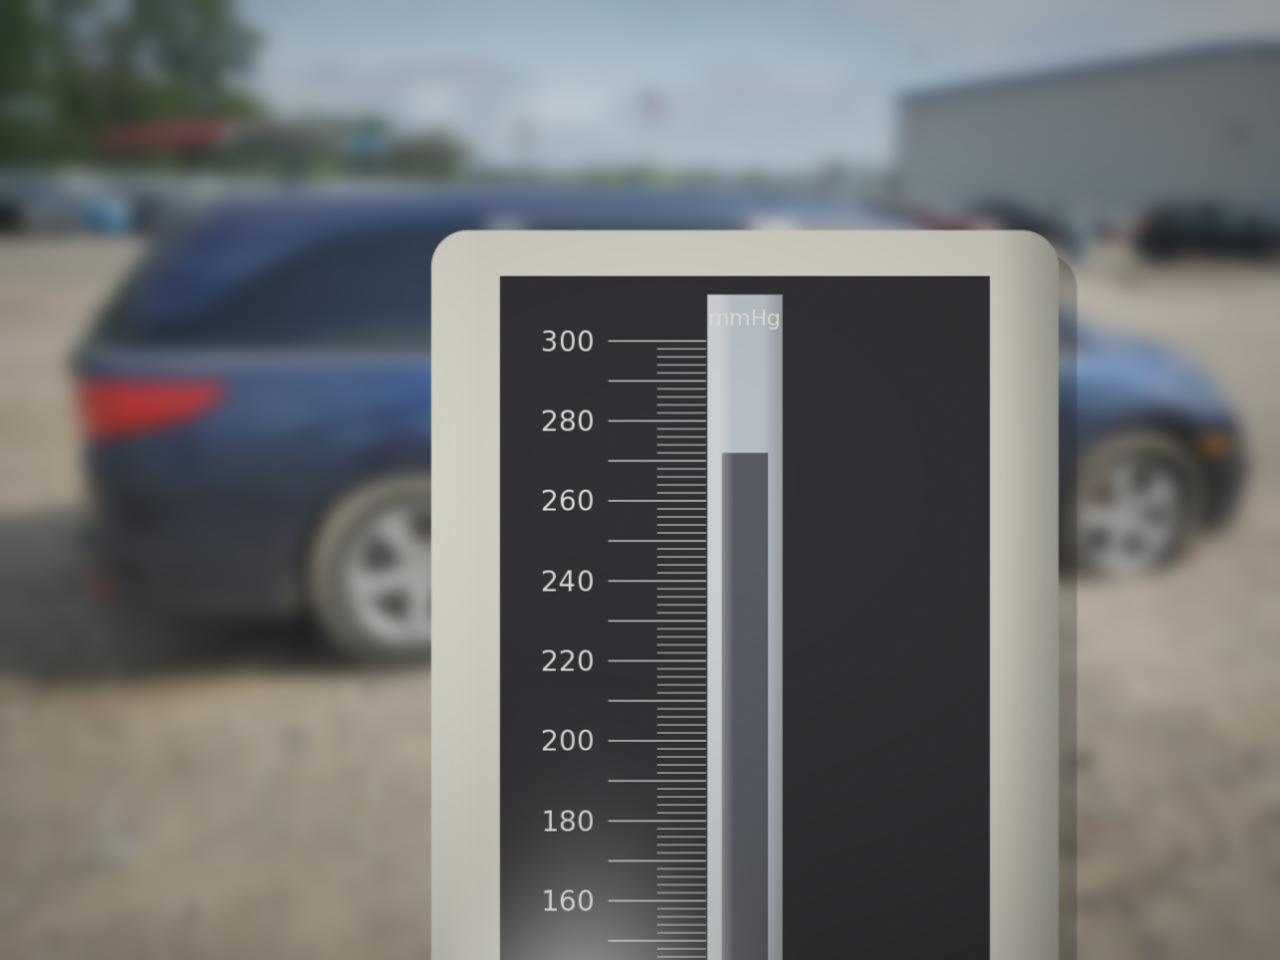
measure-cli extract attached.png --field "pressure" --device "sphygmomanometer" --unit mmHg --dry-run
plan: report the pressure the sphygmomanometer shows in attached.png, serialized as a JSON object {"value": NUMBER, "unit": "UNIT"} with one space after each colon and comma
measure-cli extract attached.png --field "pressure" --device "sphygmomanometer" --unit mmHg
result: {"value": 272, "unit": "mmHg"}
